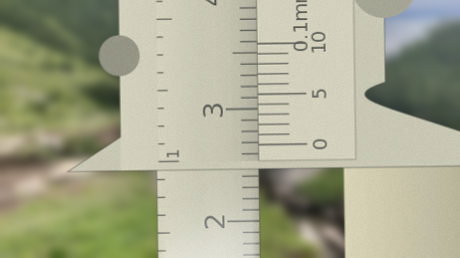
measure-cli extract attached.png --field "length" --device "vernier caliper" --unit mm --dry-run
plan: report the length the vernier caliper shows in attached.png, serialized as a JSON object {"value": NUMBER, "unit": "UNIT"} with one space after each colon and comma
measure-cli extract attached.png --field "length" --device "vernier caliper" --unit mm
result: {"value": 26.8, "unit": "mm"}
